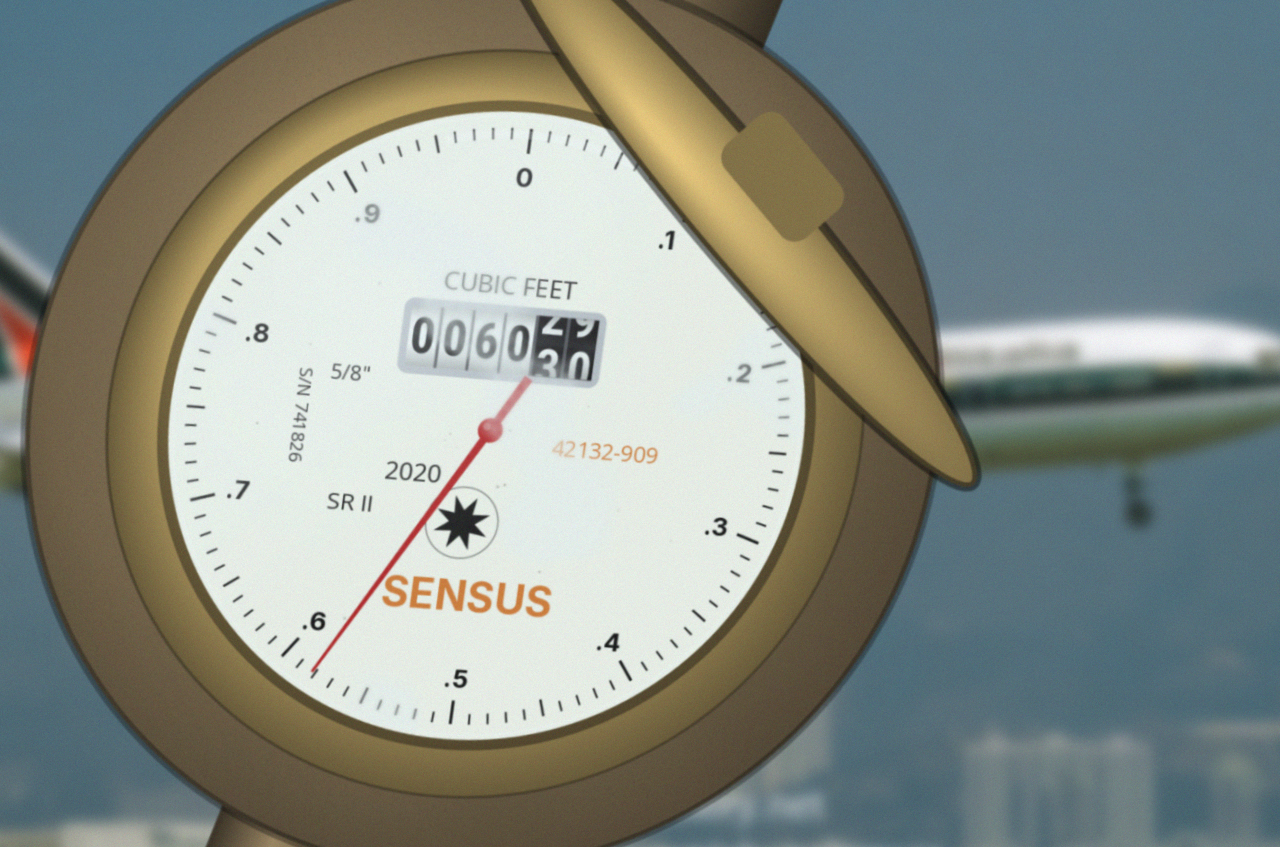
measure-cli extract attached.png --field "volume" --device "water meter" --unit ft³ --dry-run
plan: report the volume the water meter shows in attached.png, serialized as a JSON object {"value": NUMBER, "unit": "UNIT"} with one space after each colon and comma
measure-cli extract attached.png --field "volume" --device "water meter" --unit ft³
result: {"value": 6029.58, "unit": "ft³"}
